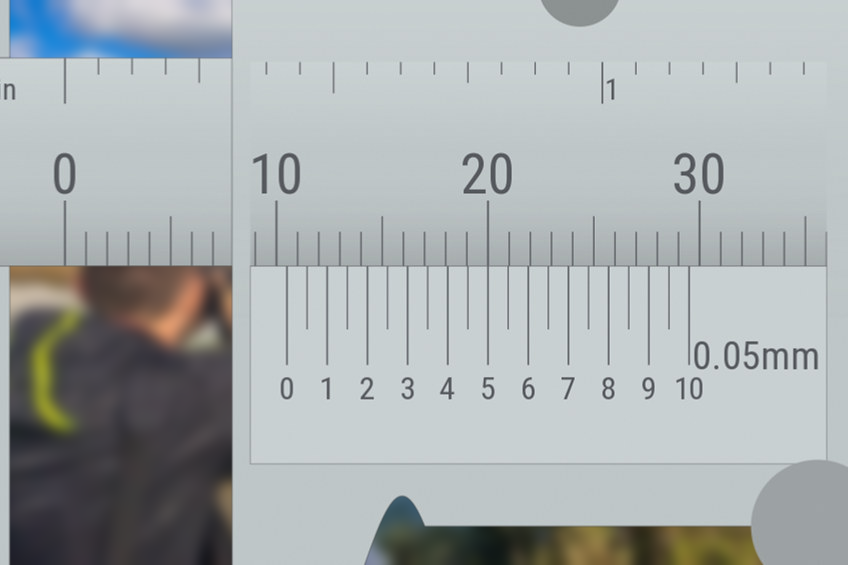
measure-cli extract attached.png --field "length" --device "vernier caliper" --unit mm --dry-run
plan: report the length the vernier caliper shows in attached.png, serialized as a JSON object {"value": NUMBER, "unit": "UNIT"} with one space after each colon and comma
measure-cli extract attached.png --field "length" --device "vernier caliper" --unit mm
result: {"value": 10.5, "unit": "mm"}
